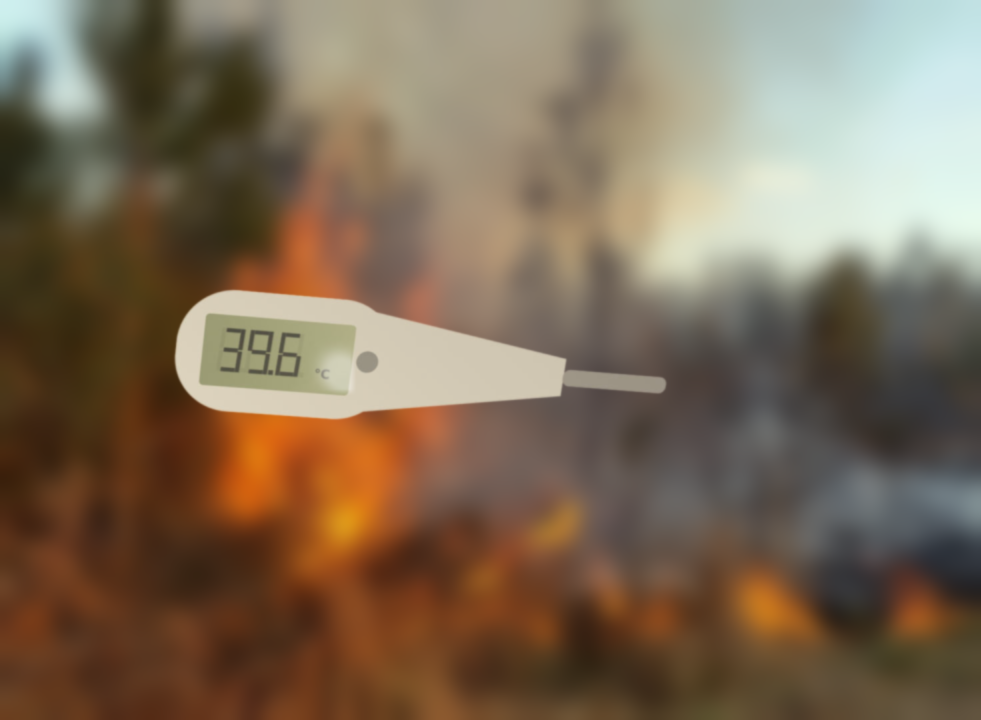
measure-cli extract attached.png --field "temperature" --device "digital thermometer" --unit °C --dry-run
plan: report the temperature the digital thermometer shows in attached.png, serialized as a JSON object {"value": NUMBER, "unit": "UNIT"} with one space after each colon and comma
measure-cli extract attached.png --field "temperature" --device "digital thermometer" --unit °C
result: {"value": 39.6, "unit": "°C"}
